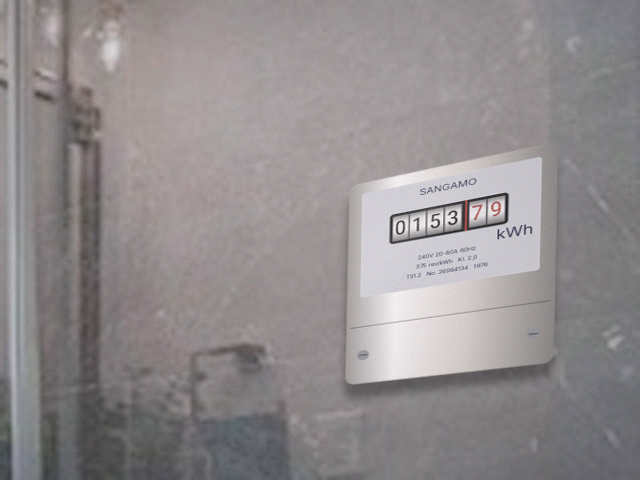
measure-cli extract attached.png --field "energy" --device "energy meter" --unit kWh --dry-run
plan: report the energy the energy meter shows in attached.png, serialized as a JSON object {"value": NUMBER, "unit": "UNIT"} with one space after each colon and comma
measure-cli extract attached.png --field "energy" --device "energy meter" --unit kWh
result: {"value": 153.79, "unit": "kWh"}
